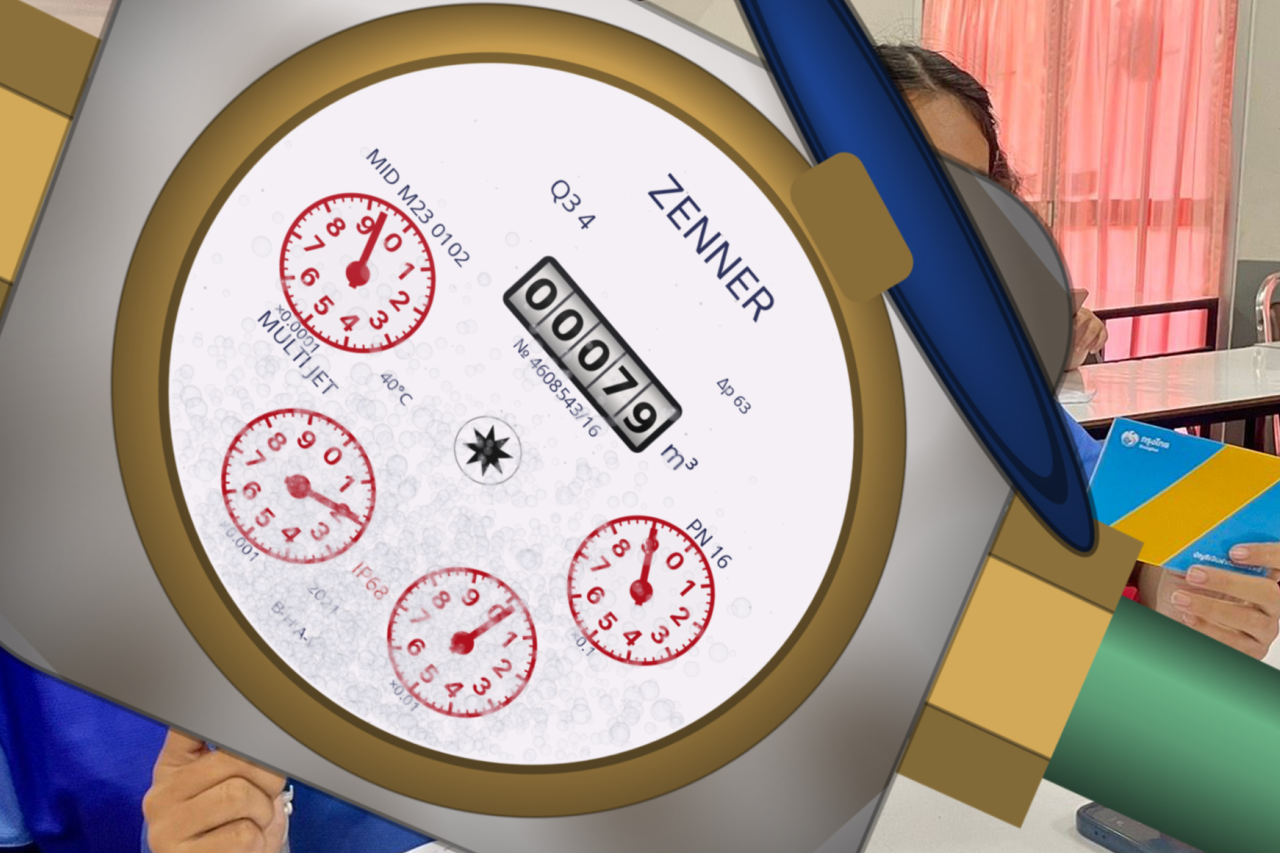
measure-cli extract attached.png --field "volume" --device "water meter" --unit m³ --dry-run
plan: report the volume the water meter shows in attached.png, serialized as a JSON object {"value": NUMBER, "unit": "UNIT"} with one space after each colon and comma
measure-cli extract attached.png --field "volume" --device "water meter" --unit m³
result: {"value": 78.9019, "unit": "m³"}
